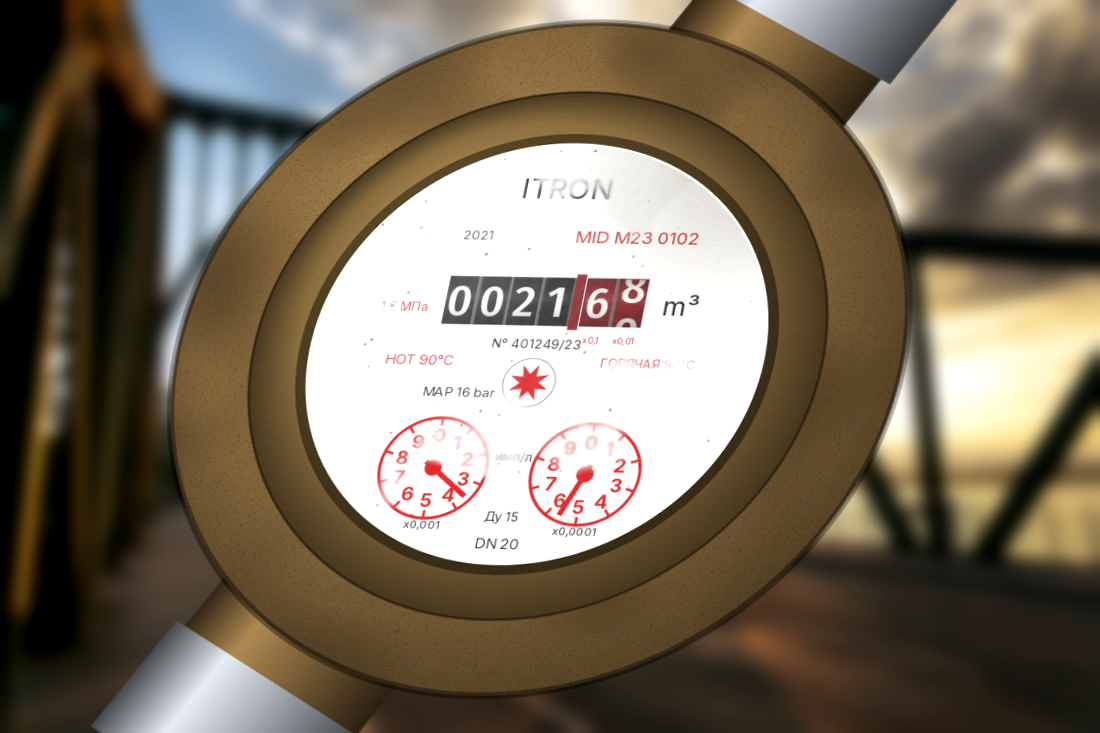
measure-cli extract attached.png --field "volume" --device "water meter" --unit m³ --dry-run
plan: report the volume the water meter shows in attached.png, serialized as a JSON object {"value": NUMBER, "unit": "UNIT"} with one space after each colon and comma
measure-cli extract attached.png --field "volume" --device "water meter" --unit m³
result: {"value": 21.6835, "unit": "m³"}
